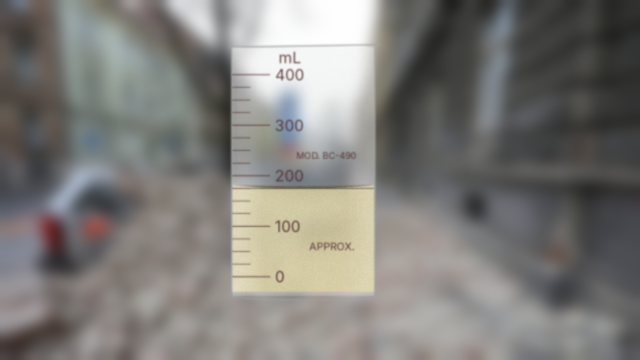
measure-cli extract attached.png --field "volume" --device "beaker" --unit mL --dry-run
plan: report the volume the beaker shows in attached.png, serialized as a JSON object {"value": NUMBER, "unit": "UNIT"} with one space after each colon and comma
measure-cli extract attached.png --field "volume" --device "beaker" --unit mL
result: {"value": 175, "unit": "mL"}
